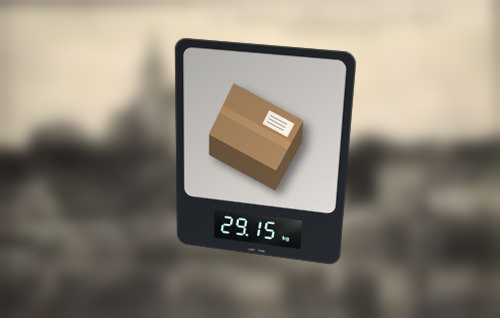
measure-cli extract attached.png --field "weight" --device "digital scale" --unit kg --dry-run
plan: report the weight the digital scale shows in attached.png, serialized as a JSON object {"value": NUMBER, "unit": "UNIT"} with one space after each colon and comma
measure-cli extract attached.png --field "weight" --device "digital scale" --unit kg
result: {"value": 29.15, "unit": "kg"}
